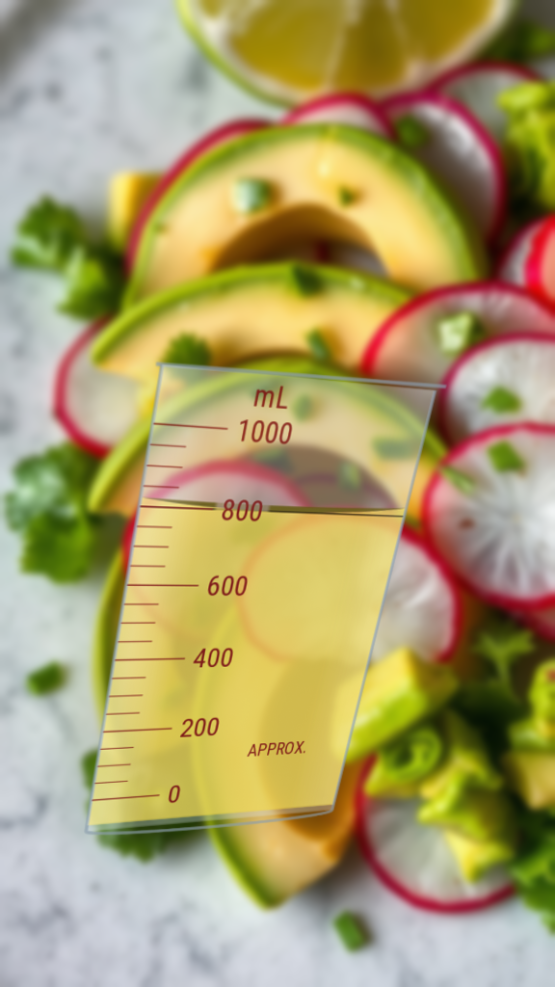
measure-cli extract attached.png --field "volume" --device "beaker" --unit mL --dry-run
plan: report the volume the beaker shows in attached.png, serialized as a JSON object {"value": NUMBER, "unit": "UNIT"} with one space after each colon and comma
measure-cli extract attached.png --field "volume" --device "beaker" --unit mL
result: {"value": 800, "unit": "mL"}
